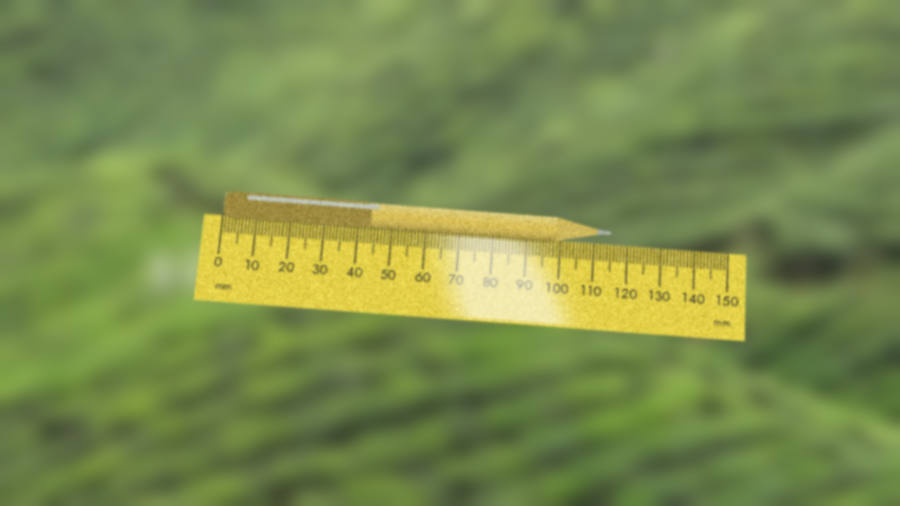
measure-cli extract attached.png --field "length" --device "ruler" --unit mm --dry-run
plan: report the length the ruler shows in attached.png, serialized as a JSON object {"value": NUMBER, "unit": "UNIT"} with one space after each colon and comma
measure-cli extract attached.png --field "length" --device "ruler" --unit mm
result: {"value": 115, "unit": "mm"}
